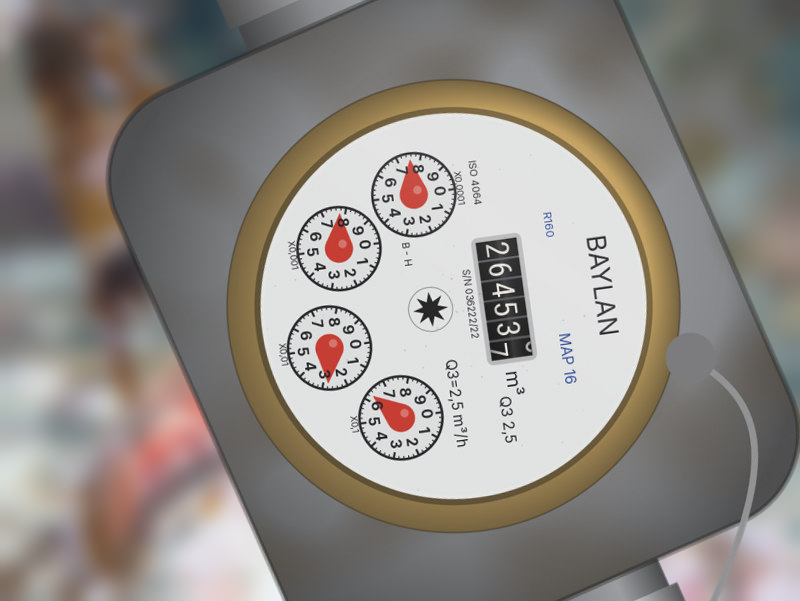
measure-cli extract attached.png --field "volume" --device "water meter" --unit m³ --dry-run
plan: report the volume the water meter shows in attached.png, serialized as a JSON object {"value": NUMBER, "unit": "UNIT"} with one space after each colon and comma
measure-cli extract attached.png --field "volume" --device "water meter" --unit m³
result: {"value": 264536.6277, "unit": "m³"}
